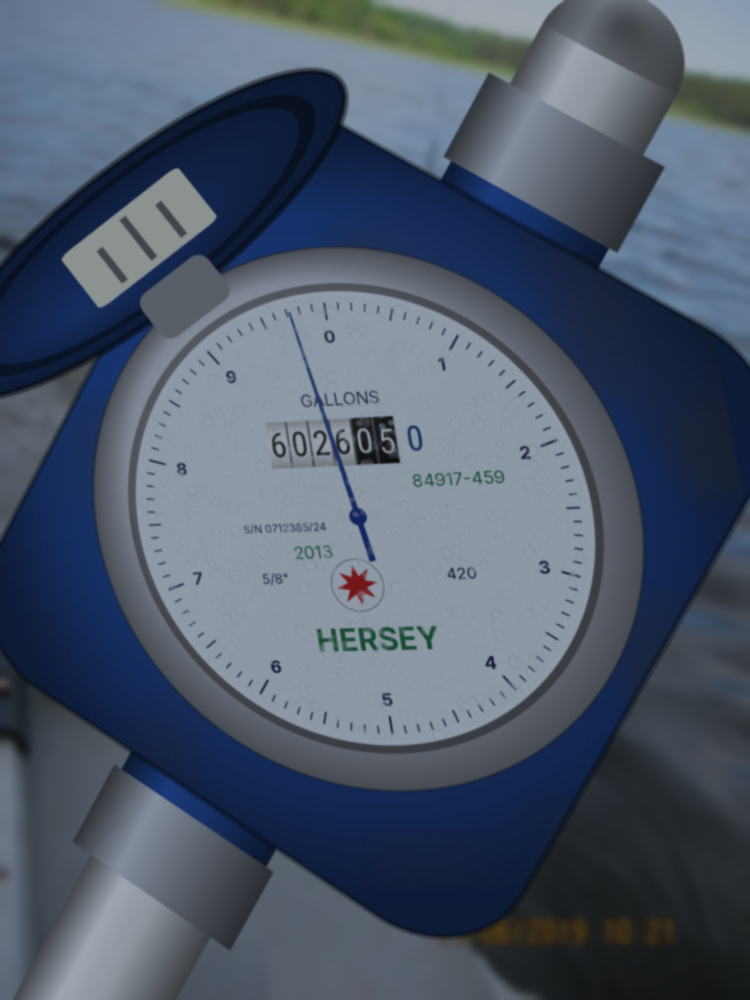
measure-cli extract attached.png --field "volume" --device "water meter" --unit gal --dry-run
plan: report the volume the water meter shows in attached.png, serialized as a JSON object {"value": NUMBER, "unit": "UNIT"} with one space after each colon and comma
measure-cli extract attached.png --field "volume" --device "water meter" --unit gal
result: {"value": 6026049.7, "unit": "gal"}
